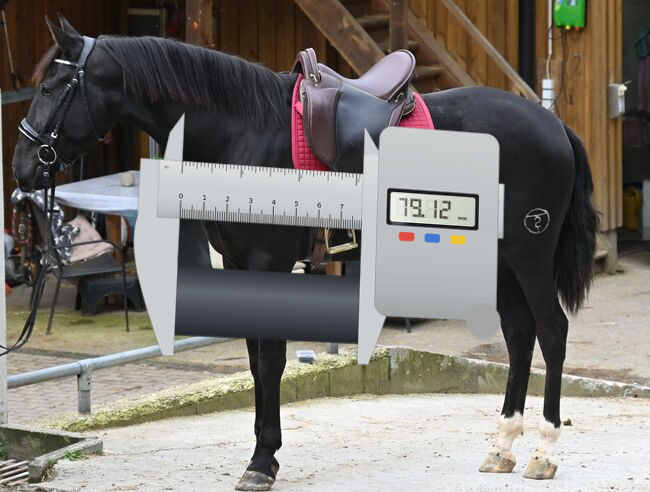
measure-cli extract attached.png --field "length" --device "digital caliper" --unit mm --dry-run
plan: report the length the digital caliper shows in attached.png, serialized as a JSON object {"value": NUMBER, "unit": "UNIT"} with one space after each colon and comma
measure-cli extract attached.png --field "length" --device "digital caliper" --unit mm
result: {"value": 79.12, "unit": "mm"}
